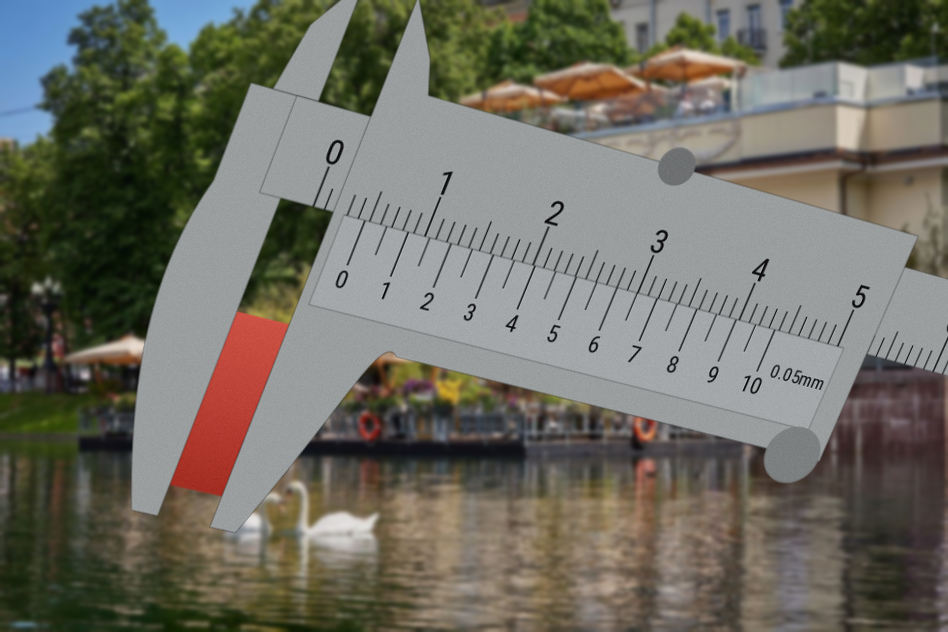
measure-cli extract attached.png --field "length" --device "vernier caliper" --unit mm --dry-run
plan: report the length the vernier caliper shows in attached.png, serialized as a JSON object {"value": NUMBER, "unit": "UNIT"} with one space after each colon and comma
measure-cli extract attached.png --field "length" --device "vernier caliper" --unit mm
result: {"value": 4.6, "unit": "mm"}
